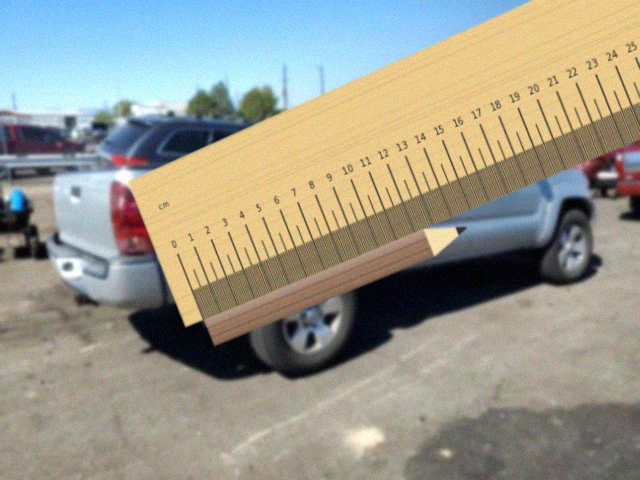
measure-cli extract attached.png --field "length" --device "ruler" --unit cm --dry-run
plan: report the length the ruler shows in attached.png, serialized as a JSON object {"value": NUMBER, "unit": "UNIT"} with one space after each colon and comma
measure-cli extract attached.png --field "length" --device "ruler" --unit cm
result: {"value": 14.5, "unit": "cm"}
